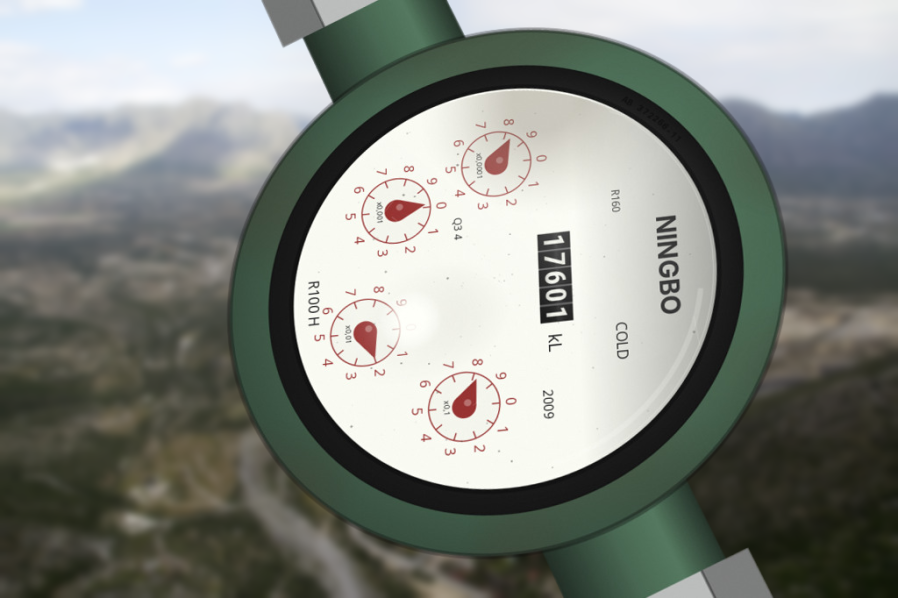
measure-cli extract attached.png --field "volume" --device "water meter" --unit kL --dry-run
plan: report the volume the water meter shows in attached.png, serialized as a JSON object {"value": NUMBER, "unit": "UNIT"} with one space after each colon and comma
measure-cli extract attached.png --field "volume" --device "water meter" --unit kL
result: {"value": 17601.8198, "unit": "kL"}
